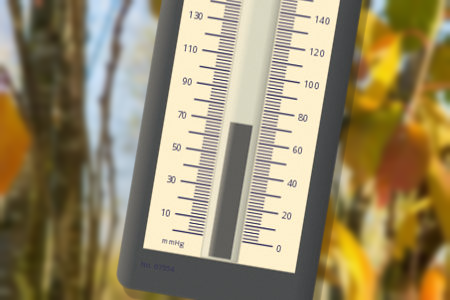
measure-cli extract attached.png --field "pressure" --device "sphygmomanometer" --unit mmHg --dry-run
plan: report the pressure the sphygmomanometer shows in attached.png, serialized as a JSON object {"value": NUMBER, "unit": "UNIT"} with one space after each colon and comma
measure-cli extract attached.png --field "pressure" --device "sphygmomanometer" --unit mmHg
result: {"value": 70, "unit": "mmHg"}
